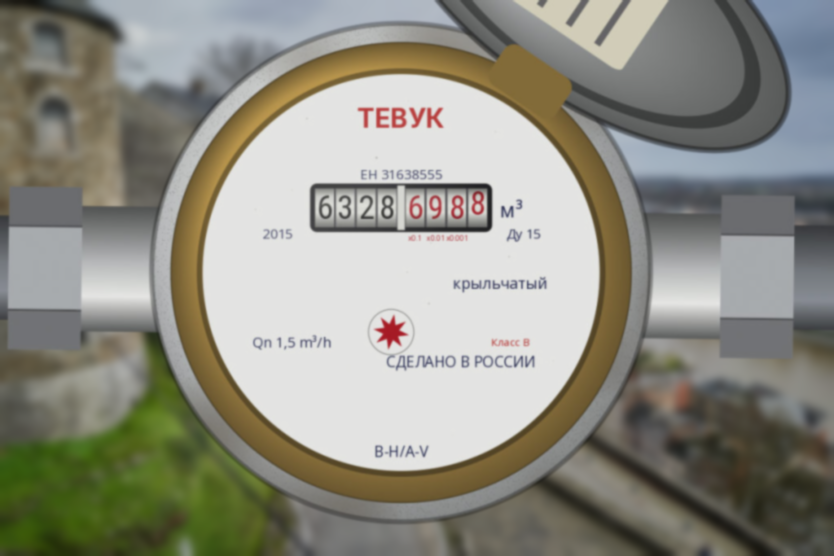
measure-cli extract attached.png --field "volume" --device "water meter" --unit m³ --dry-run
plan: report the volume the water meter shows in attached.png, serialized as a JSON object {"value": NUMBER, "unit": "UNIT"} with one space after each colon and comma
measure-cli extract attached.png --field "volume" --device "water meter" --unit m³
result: {"value": 6328.6988, "unit": "m³"}
